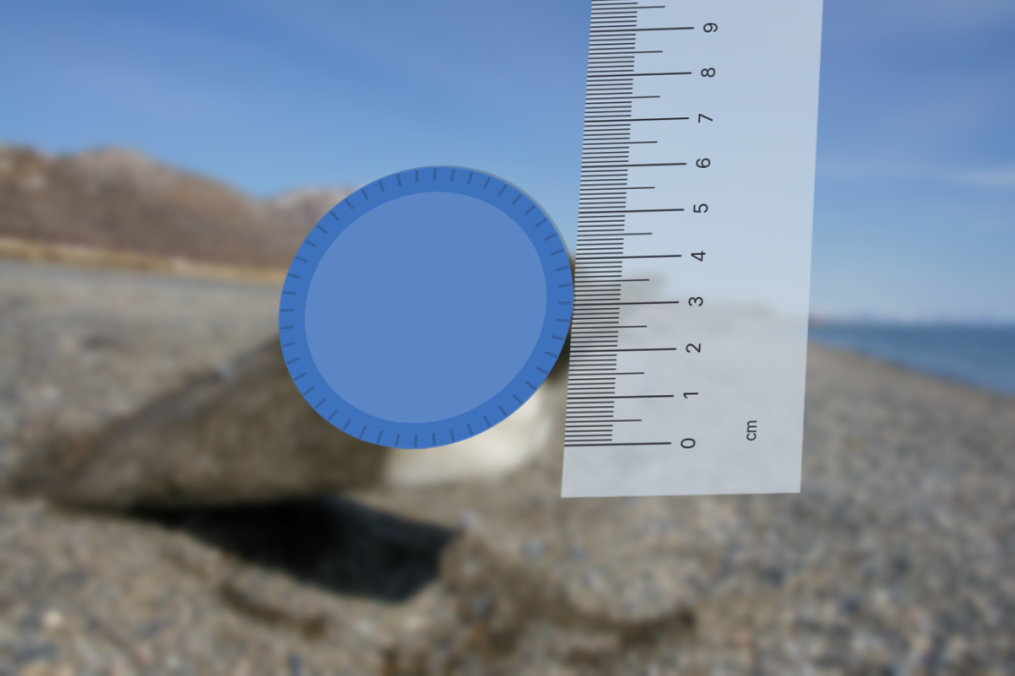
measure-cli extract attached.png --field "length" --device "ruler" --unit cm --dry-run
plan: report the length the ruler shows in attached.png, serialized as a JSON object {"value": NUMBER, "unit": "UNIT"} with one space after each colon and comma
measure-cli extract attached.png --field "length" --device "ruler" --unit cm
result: {"value": 6.1, "unit": "cm"}
